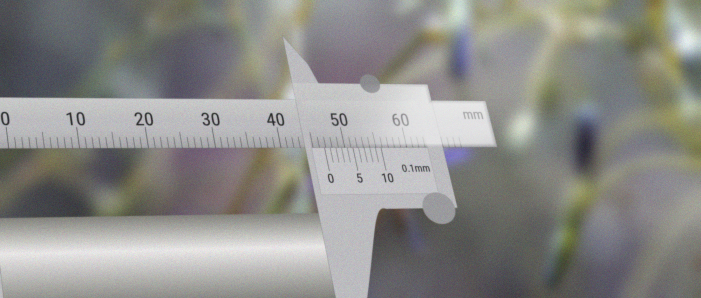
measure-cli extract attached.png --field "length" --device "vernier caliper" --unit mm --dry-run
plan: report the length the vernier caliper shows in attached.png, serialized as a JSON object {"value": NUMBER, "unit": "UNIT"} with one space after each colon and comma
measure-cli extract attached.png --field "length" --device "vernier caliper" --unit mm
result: {"value": 46.8, "unit": "mm"}
